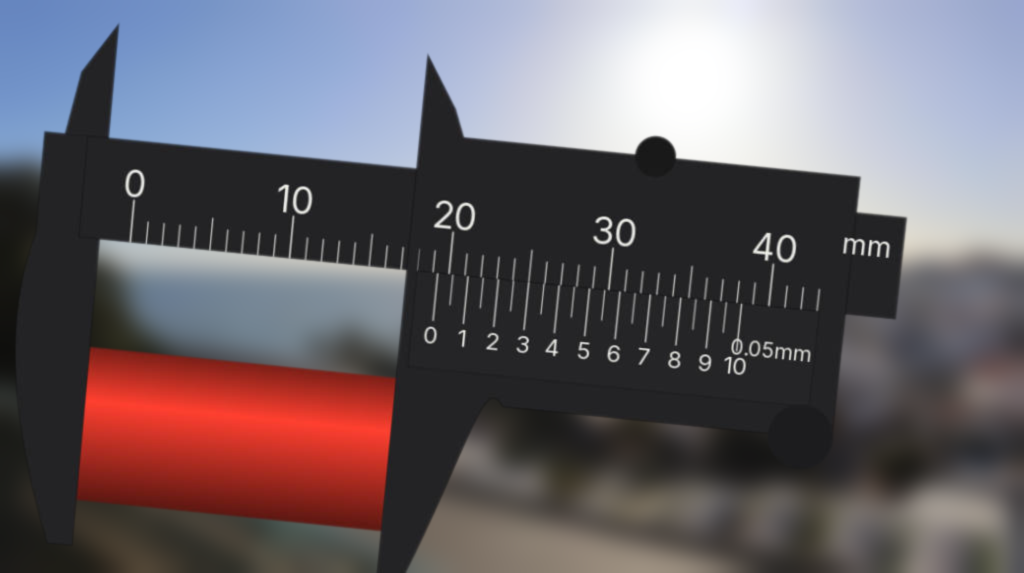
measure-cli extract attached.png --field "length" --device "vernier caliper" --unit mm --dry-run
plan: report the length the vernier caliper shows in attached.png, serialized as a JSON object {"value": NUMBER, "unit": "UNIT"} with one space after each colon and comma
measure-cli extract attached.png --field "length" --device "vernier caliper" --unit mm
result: {"value": 19.3, "unit": "mm"}
